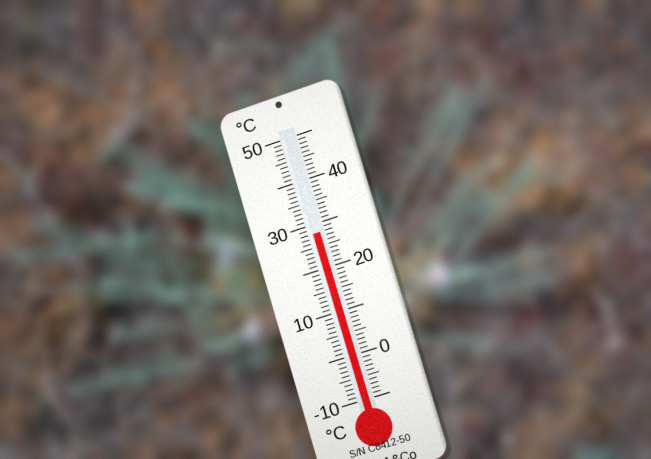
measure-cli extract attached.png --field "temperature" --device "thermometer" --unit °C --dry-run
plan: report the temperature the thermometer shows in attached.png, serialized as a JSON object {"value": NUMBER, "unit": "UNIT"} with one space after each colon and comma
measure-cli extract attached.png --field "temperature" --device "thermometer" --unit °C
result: {"value": 28, "unit": "°C"}
